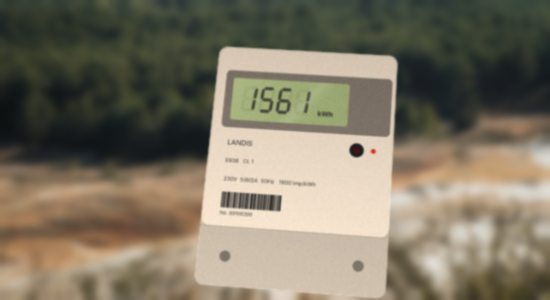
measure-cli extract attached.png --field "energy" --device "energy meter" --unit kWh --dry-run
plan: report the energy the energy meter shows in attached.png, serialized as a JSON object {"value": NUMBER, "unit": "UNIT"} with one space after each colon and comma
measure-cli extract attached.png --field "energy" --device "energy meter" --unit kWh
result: {"value": 1561, "unit": "kWh"}
